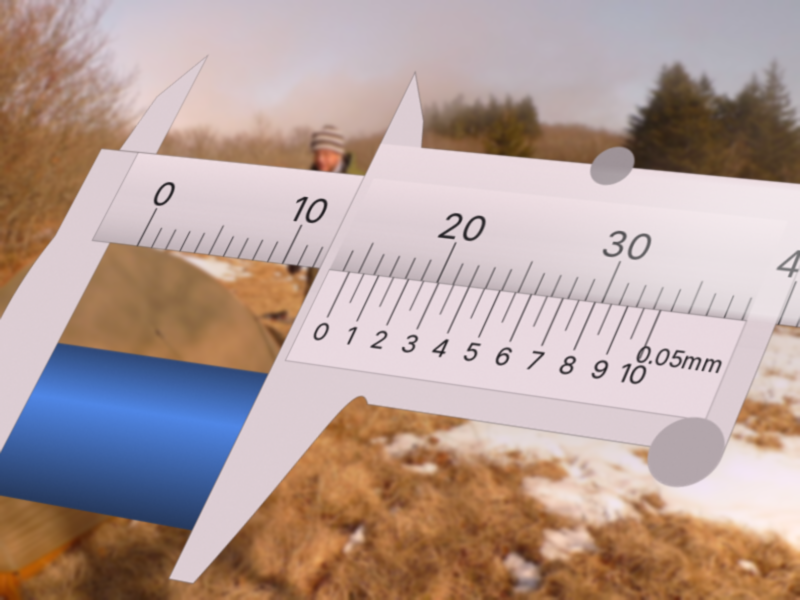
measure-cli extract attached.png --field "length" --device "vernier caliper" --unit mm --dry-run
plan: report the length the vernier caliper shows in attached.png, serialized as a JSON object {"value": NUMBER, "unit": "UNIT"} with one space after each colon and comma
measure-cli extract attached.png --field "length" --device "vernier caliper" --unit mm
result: {"value": 14.4, "unit": "mm"}
